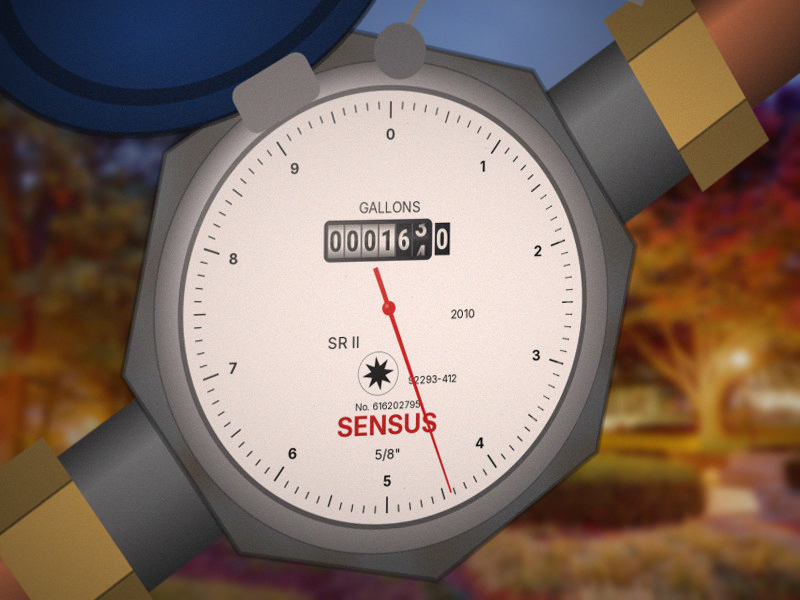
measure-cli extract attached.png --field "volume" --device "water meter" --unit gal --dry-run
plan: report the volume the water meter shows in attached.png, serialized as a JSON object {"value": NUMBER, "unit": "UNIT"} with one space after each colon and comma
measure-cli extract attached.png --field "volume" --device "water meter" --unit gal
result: {"value": 1634.4, "unit": "gal"}
